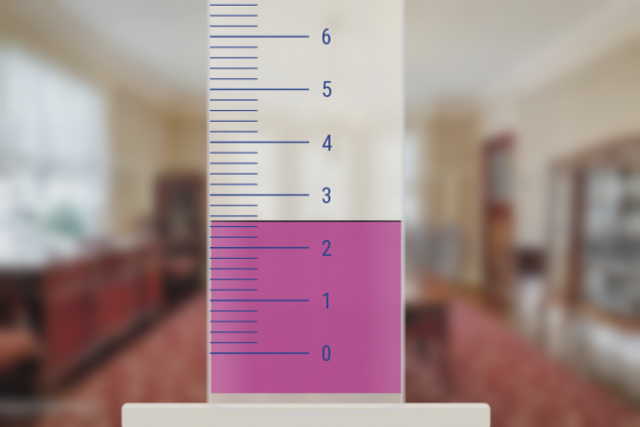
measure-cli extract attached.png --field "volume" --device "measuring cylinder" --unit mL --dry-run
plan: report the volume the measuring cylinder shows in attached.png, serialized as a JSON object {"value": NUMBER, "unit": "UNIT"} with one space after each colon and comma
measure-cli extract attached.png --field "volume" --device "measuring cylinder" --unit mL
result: {"value": 2.5, "unit": "mL"}
